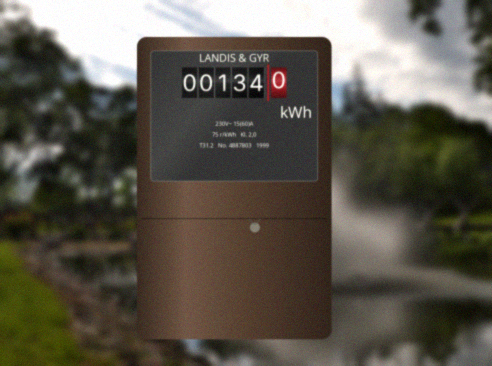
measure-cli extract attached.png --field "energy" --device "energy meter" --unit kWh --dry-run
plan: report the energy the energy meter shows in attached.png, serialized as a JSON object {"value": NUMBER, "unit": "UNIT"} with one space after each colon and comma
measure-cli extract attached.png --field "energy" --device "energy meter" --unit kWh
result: {"value": 134.0, "unit": "kWh"}
